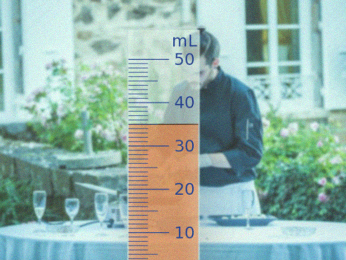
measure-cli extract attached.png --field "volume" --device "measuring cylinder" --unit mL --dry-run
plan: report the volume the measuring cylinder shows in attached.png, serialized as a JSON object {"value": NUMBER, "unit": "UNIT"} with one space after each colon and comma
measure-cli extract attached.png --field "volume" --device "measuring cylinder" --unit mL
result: {"value": 35, "unit": "mL"}
